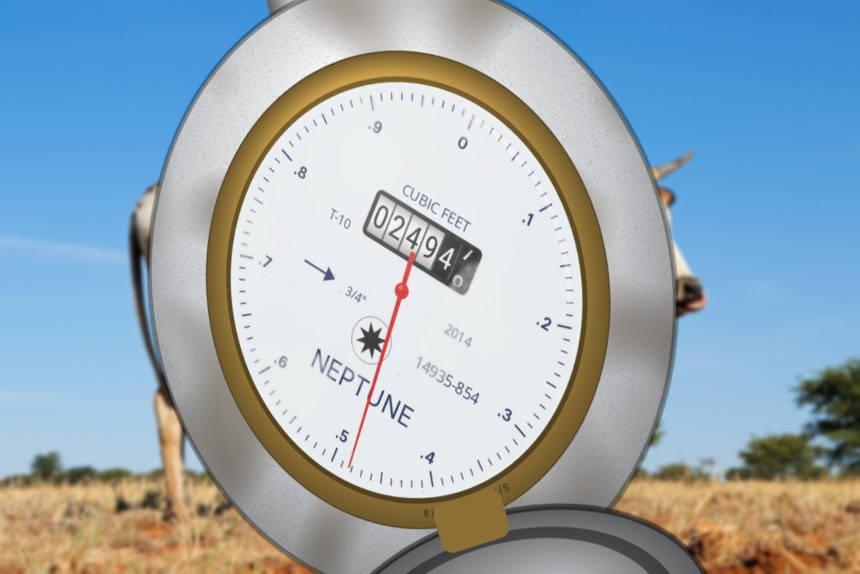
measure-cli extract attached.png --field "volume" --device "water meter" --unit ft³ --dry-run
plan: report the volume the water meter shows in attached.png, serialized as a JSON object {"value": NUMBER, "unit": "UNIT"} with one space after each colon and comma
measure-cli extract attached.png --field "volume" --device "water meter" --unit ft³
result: {"value": 24947.48, "unit": "ft³"}
